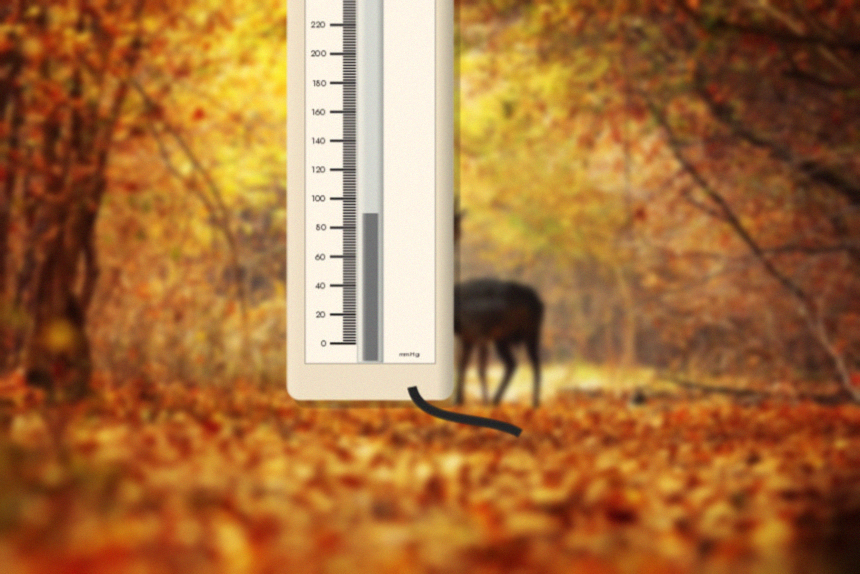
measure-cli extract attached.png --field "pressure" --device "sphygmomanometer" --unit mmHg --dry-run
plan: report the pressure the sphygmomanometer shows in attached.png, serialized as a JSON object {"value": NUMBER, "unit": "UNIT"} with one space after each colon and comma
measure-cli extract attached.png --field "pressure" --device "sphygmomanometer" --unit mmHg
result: {"value": 90, "unit": "mmHg"}
